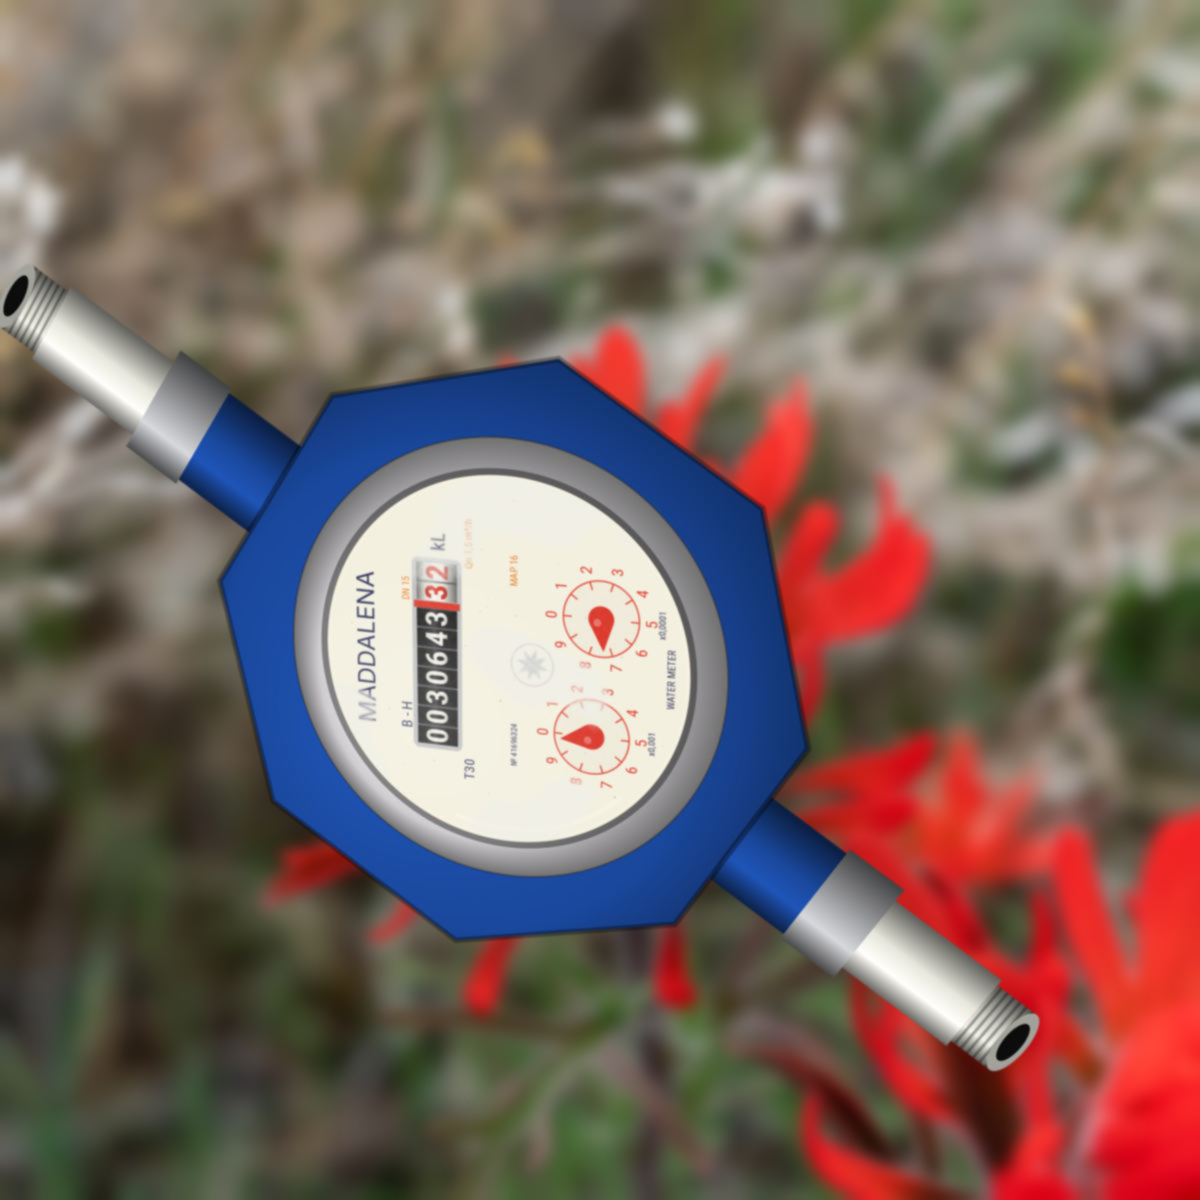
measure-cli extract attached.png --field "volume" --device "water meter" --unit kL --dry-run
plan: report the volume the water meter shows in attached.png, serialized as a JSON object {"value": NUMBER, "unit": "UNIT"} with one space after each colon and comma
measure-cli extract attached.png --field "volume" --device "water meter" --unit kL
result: {"value": 30643.3197, "unit": "kL"}
